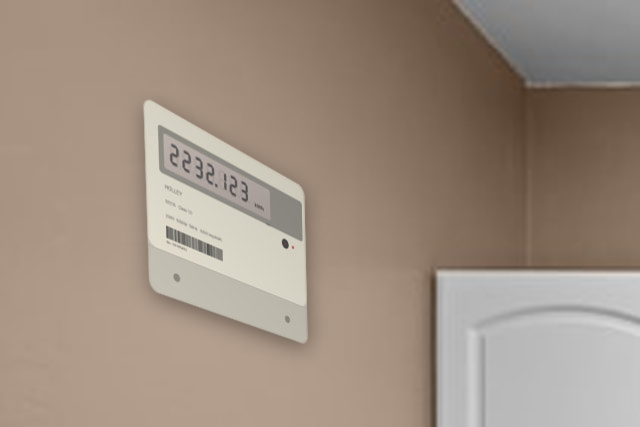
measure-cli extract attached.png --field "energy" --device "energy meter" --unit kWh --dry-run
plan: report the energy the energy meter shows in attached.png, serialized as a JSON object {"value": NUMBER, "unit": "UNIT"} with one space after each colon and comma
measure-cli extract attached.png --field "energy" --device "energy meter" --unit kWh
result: {"value": 2232.123, "unit": "kWh"}
